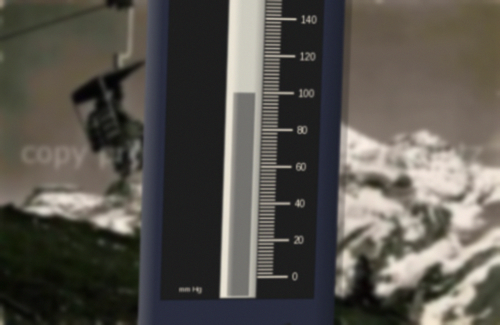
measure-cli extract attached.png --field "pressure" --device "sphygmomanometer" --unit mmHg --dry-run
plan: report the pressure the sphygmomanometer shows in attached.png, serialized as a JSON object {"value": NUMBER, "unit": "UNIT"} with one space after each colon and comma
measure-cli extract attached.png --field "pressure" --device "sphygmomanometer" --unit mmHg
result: {"value": 100, "unit": "mmHg"}
